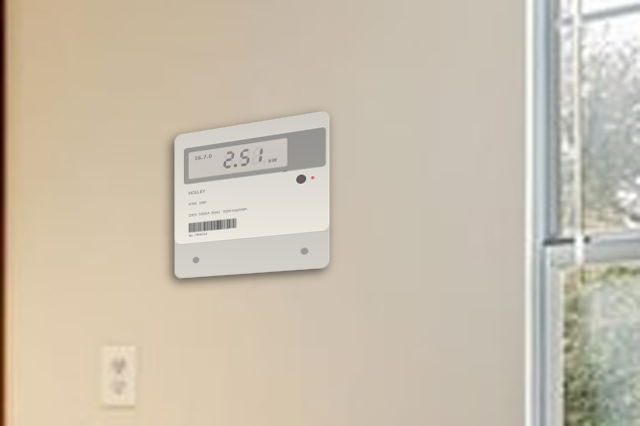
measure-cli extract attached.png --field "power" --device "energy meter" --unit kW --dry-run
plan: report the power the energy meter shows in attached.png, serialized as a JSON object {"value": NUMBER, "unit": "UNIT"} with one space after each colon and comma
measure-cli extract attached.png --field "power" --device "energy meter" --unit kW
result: {"value": 2.51, "unit": "kW"}
